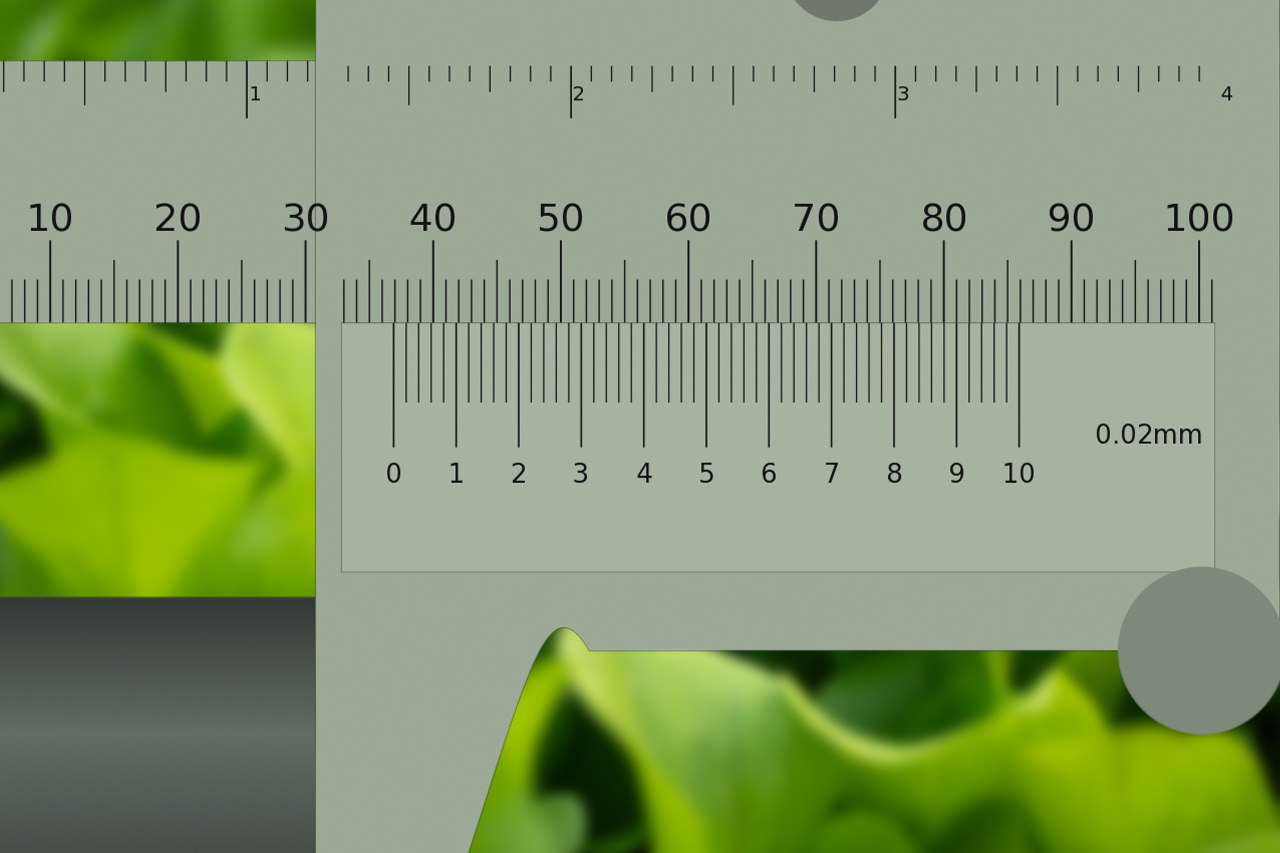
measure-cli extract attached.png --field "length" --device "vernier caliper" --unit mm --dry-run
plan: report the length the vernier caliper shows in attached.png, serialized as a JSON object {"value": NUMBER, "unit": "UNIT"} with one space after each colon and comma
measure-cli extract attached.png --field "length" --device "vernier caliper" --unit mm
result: {"value": 36.9, "unit": "mm"}
